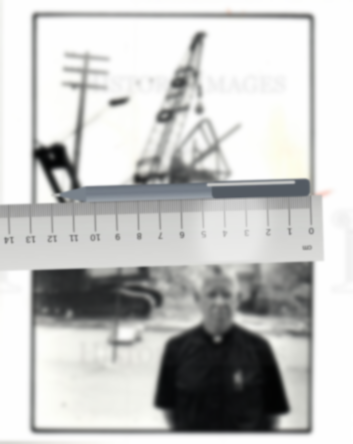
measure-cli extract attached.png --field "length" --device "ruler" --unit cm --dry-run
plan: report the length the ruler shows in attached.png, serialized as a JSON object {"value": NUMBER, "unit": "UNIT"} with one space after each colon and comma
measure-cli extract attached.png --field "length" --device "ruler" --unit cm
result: {"value": 12, "unit": "cm"}
